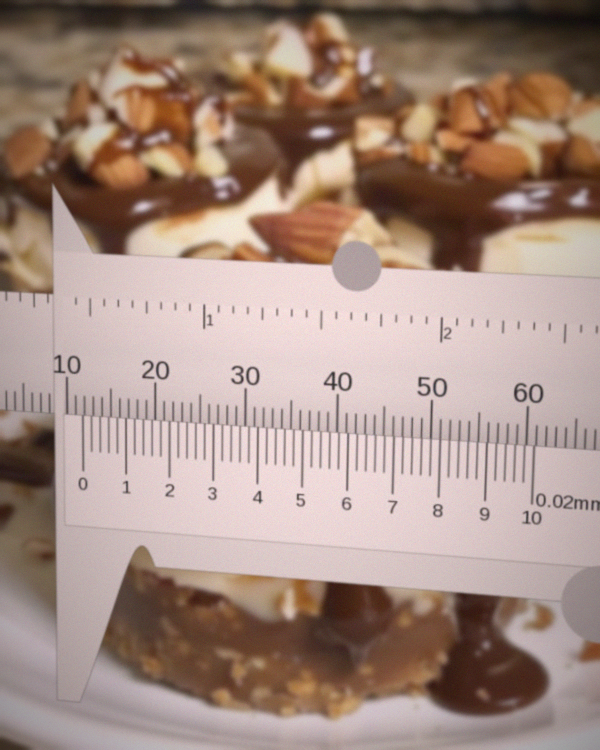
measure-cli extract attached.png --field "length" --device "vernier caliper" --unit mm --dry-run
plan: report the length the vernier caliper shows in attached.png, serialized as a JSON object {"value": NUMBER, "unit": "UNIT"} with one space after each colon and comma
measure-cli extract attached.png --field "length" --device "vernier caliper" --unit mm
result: {"value": 11.8, "unit": "mm"}
